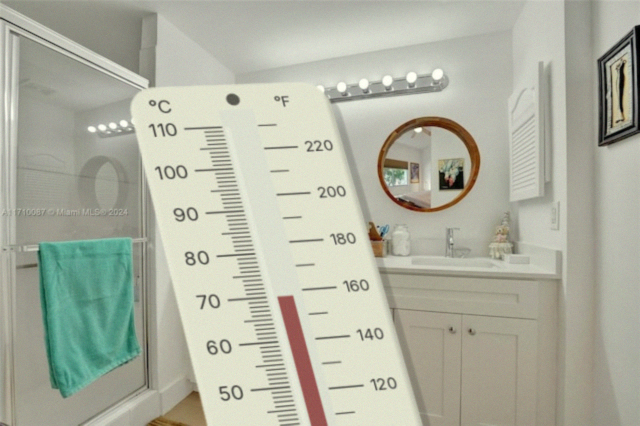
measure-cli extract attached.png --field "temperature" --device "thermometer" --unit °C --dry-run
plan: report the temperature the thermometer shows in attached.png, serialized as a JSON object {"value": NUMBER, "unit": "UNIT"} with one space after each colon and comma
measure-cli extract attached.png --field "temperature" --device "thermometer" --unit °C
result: {"value": 70, "unit": "°C"}
